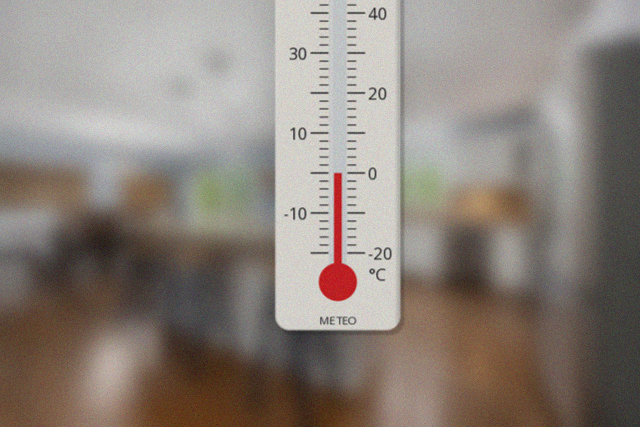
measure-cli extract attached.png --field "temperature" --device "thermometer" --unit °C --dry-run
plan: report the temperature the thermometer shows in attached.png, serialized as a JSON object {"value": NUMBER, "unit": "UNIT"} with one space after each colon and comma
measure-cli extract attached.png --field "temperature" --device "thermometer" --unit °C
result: {"value": 0, "unit": "°C"}
